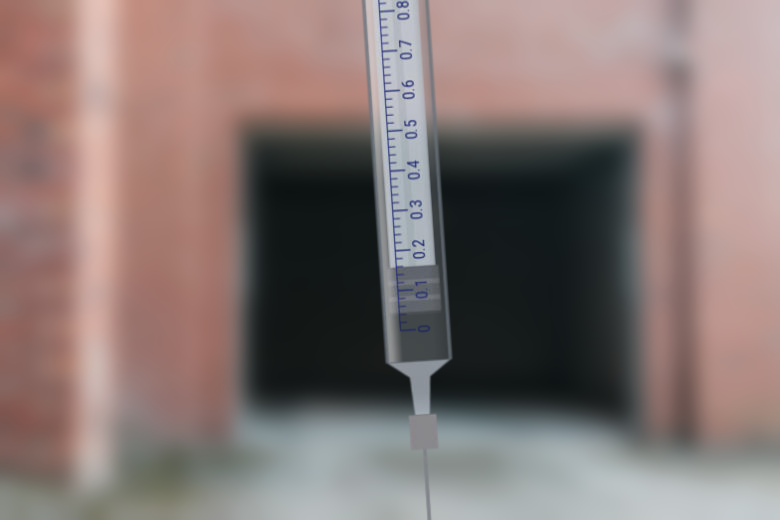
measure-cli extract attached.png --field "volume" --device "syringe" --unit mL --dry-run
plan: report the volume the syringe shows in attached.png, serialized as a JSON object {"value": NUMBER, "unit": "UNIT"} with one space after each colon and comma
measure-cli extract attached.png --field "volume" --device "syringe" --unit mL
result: {"value": 0.04, "unit": "mL"}
